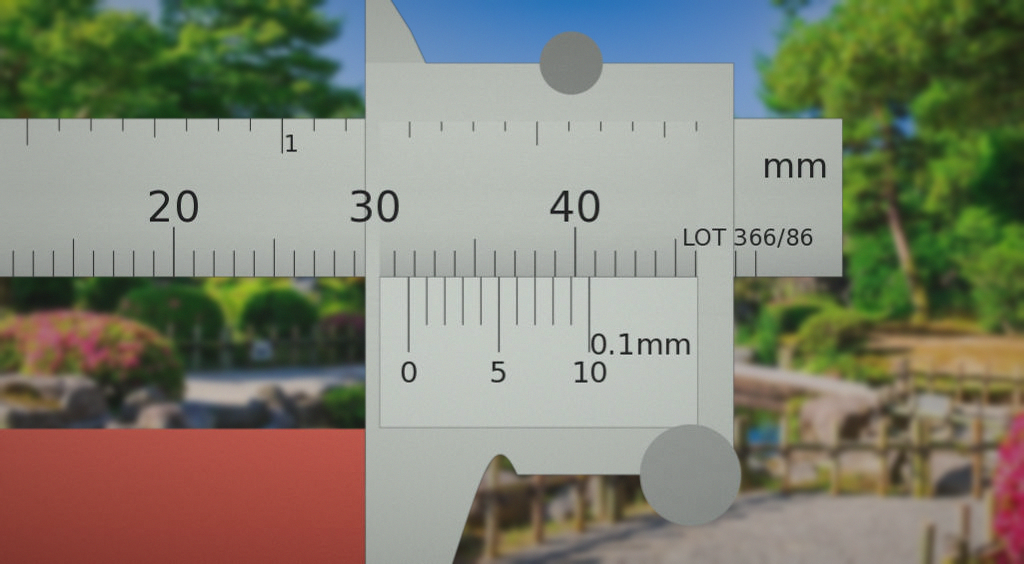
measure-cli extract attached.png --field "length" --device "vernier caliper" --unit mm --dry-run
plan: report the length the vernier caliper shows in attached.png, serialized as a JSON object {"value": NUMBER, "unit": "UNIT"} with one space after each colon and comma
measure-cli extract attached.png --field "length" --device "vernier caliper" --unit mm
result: {"value": 31.7, "unit": "mm"}
